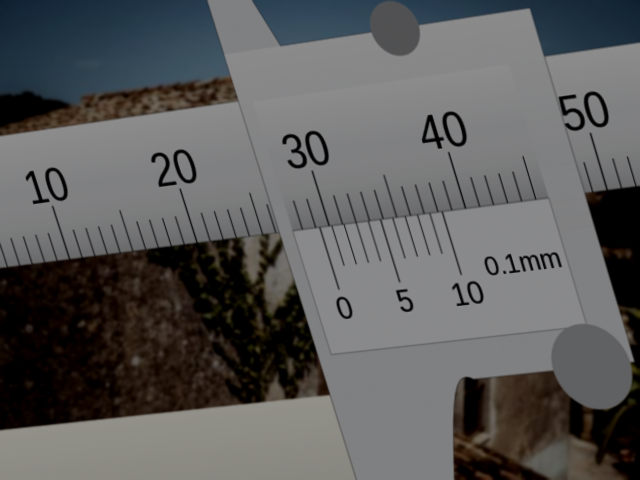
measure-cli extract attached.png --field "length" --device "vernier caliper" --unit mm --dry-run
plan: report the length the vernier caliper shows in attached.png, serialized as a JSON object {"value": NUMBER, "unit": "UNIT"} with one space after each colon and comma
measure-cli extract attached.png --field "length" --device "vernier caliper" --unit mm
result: {"value": 29.3, "unit": "mm"}
